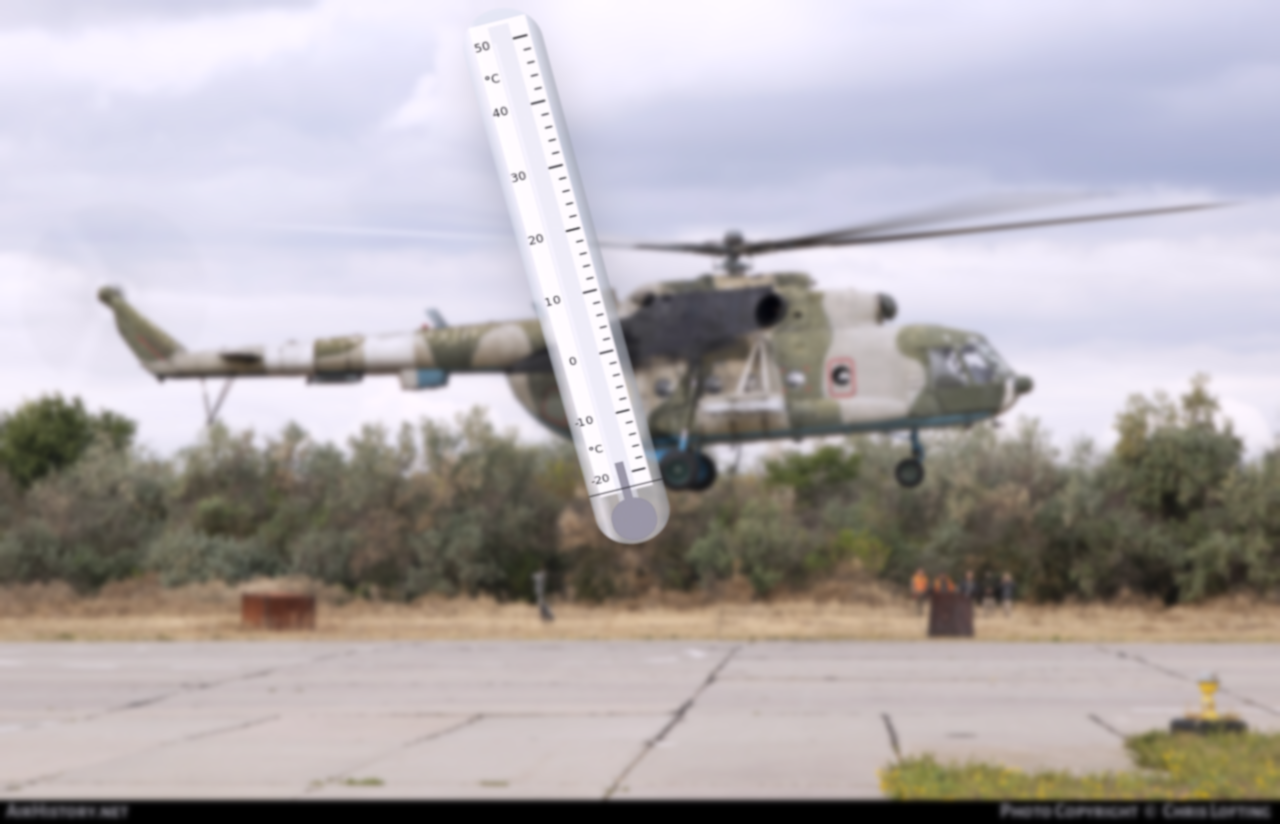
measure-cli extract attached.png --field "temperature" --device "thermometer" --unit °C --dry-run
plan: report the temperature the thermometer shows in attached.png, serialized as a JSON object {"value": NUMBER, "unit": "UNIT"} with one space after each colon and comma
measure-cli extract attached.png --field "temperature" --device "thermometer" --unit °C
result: {"value": -18, "unit": "°C"}
